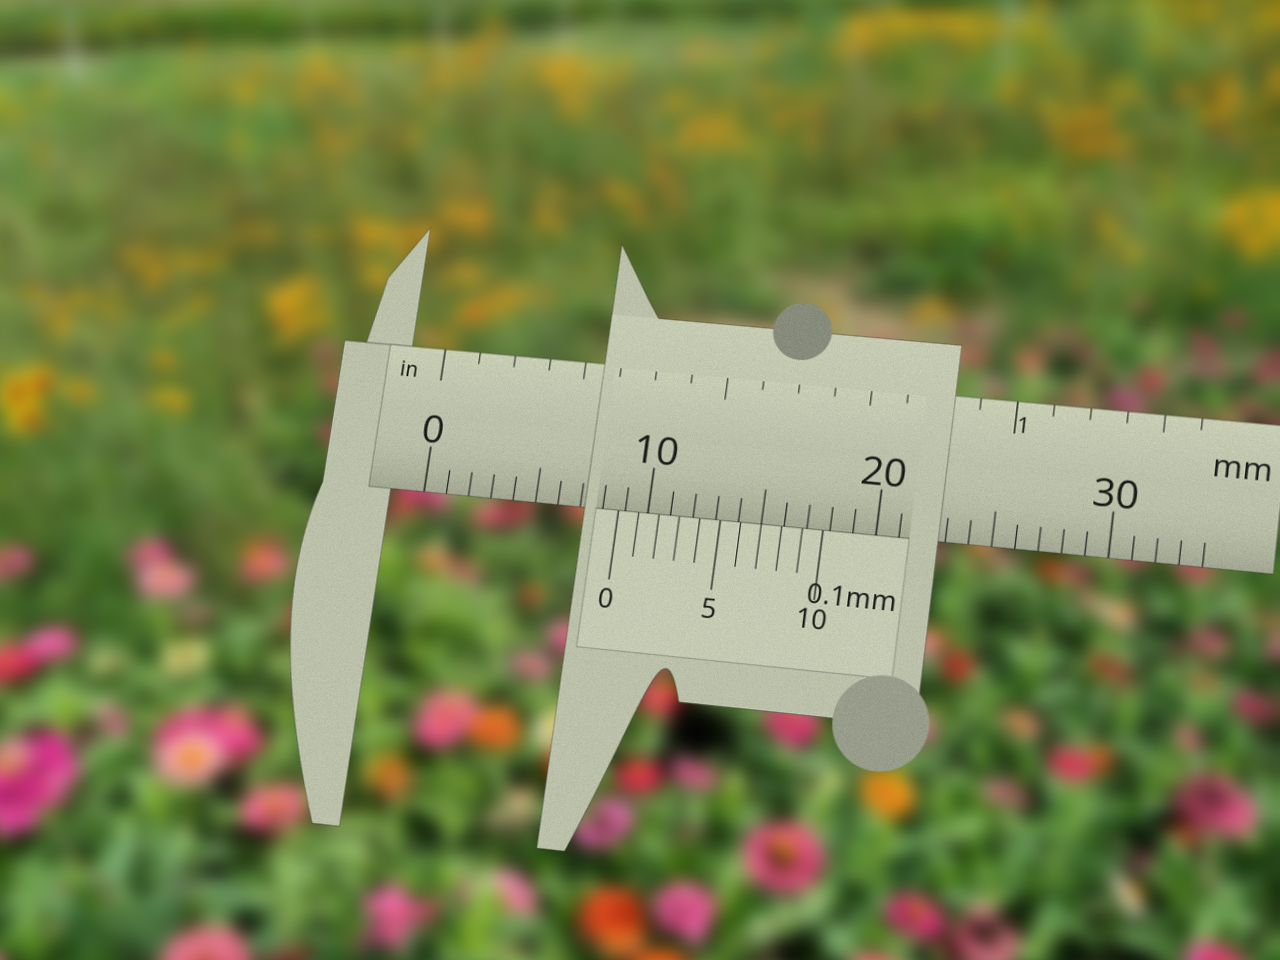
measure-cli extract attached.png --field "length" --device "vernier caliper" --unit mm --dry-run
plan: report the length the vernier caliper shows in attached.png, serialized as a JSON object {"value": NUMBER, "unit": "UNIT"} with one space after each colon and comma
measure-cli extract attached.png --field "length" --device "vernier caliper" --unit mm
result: {"value": 8.7, "unit": "mm"}
